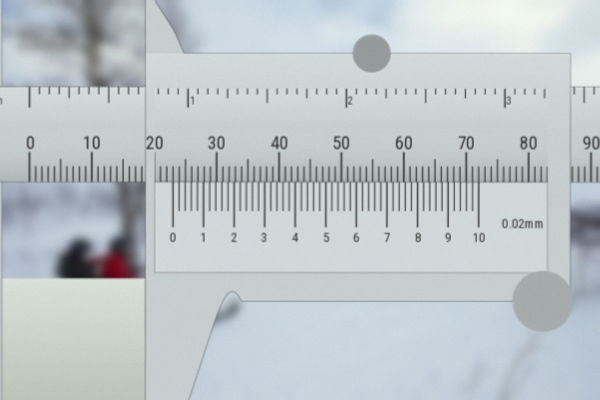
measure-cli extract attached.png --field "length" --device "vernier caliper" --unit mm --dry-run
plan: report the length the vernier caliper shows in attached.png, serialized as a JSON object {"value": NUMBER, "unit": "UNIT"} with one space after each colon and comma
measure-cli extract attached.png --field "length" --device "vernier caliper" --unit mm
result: {"value": 23.0, "unit": "mm"}
